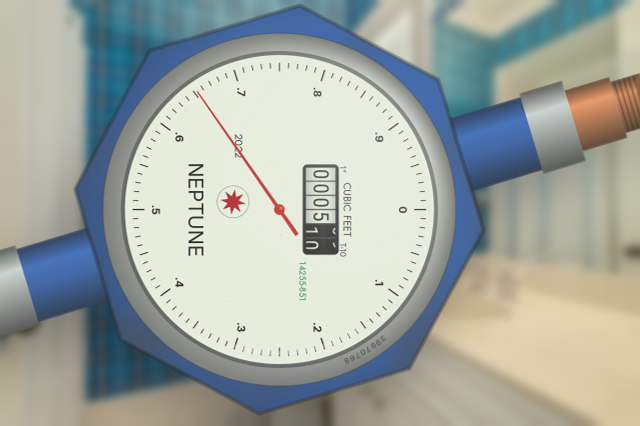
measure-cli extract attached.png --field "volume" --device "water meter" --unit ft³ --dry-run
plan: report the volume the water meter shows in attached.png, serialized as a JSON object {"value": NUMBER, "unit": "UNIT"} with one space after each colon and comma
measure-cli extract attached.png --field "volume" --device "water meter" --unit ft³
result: {"value": 509.65, "unit": "ft³"}
